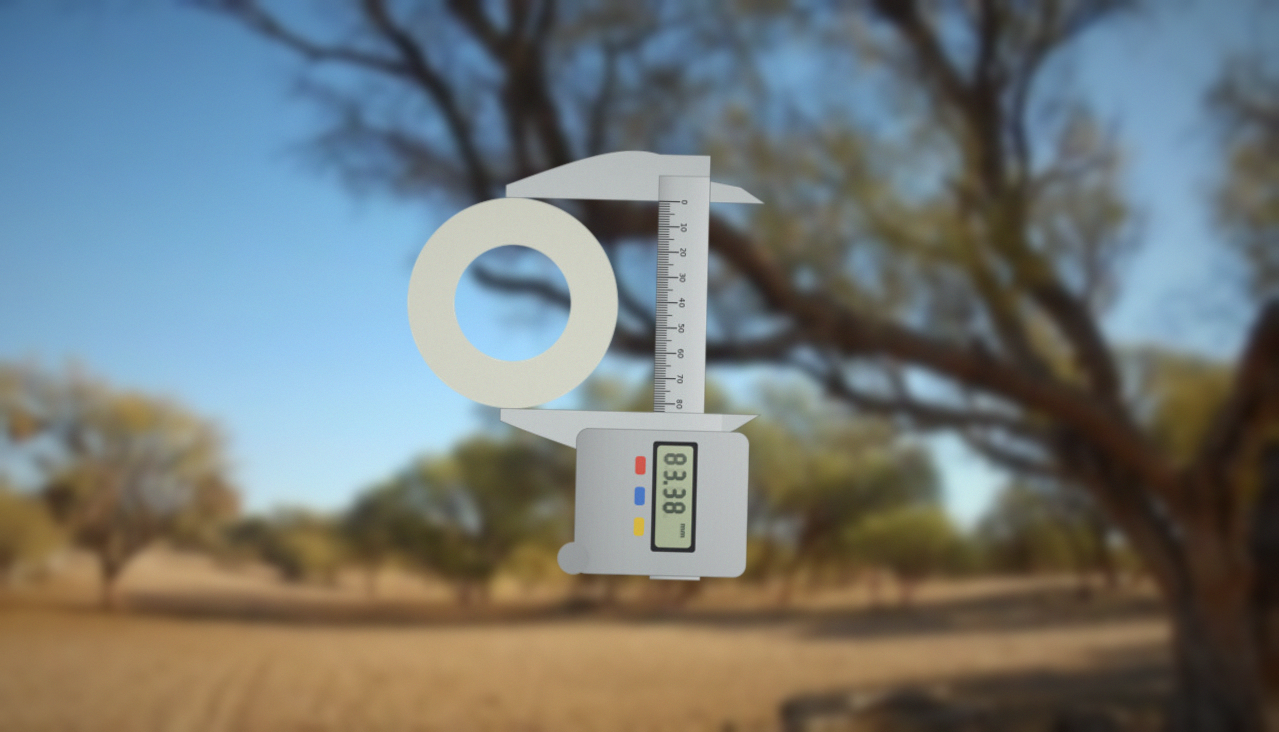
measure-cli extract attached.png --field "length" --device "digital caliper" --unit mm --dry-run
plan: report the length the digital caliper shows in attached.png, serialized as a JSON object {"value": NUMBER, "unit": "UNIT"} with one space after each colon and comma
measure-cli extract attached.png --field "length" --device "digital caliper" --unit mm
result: {"value": 83.38, "unit": "mm"}
